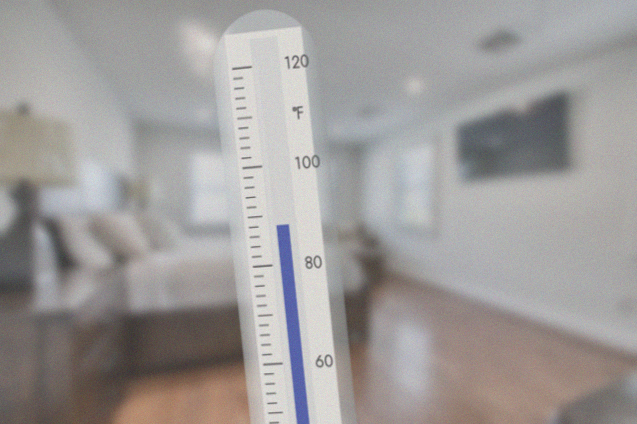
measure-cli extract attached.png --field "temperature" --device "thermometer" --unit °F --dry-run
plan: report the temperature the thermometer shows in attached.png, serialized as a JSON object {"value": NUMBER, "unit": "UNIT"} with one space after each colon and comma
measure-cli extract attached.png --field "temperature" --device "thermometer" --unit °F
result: {"value": 88, "unit": "°F"}
